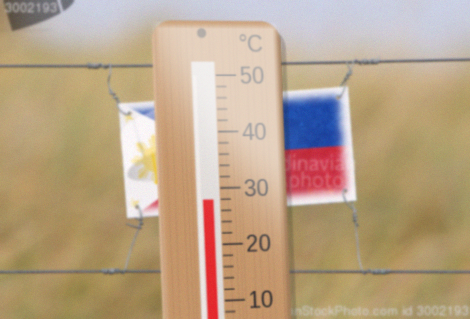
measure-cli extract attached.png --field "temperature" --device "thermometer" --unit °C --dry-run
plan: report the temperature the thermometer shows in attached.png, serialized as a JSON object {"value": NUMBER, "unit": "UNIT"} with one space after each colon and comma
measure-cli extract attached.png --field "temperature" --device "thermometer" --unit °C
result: {"value": 28, "unit": "°C"}
